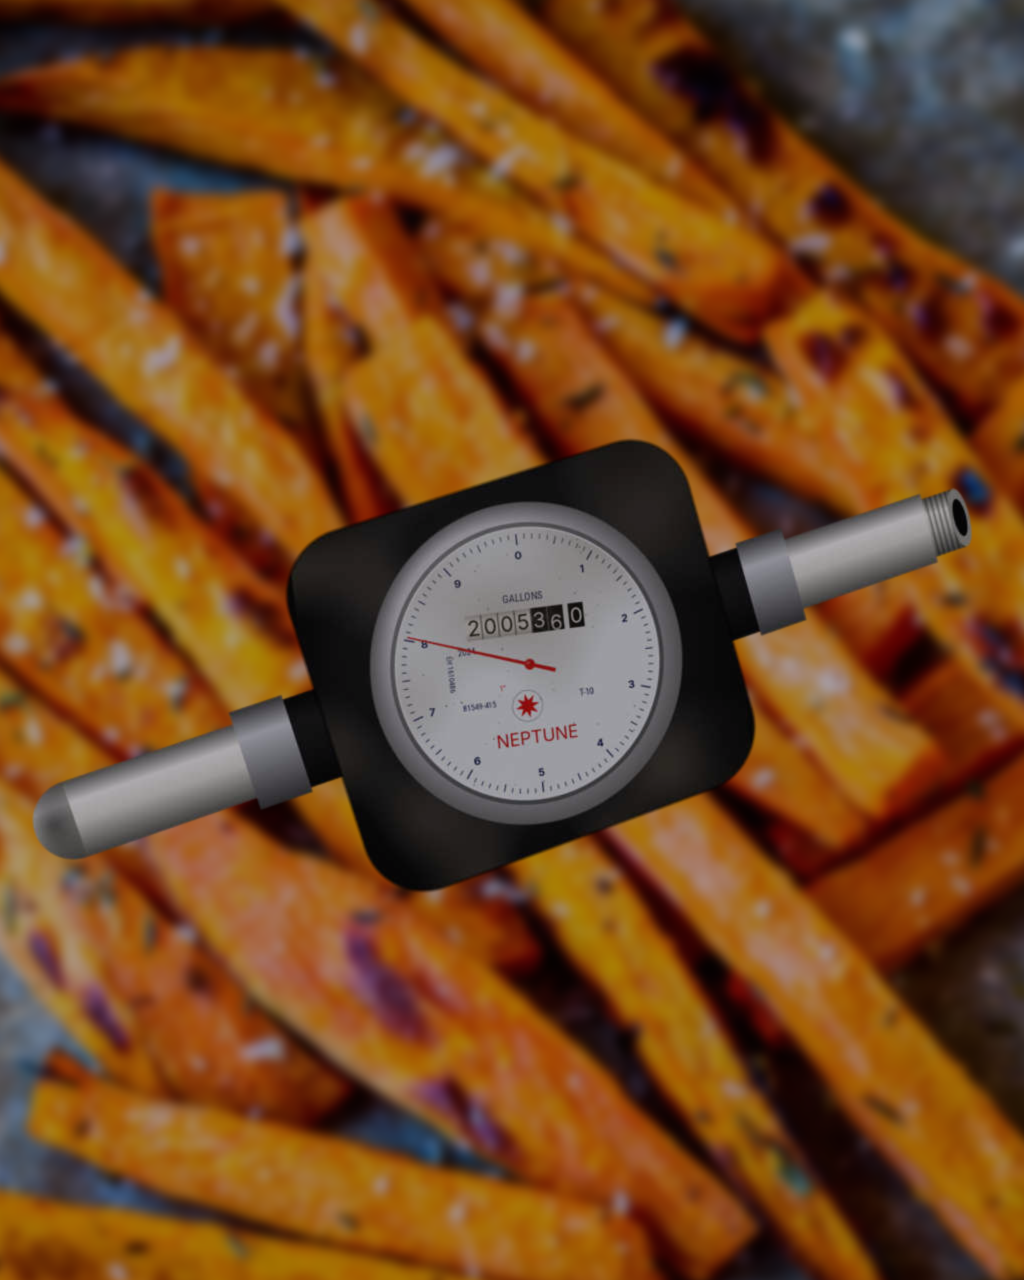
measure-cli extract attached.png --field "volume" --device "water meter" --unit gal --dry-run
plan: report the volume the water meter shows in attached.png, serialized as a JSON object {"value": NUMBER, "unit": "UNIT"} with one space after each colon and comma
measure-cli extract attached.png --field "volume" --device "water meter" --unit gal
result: {"value": 2005358.0, "unit": "gal"}
